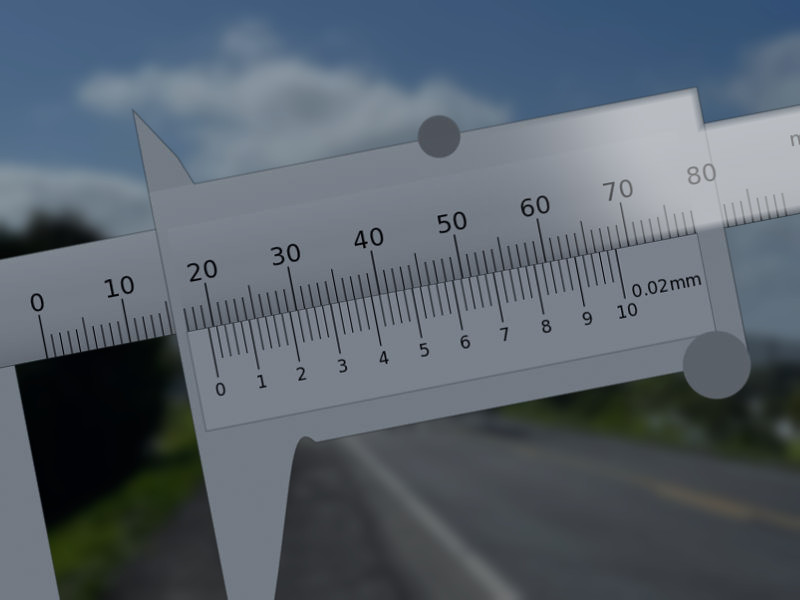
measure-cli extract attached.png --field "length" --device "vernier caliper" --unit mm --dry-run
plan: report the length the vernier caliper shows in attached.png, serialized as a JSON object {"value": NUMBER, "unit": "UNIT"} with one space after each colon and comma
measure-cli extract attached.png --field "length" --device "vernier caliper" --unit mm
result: {"value": 19.4, "unit": "mm"}
